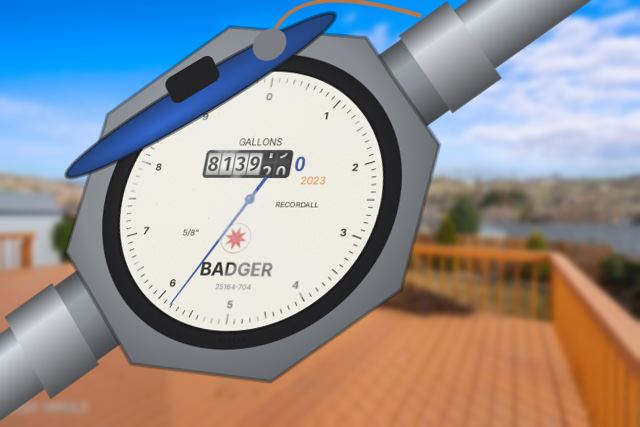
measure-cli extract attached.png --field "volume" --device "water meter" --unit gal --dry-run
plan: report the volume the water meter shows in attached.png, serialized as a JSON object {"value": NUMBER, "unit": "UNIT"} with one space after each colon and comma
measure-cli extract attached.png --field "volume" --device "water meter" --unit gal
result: {"value": 8139195.8, "unit": "gal"}
